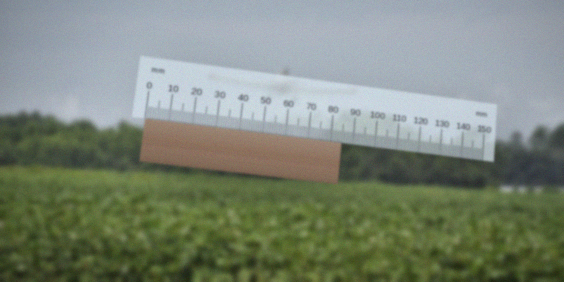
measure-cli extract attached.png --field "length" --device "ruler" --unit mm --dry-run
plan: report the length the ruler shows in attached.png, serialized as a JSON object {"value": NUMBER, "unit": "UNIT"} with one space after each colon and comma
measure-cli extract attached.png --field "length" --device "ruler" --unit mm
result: {"value": 85, "unit": "mm"}
